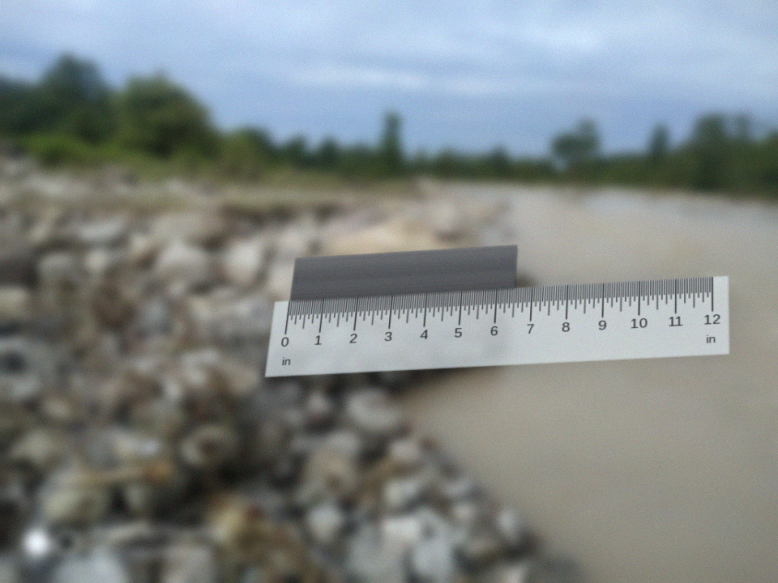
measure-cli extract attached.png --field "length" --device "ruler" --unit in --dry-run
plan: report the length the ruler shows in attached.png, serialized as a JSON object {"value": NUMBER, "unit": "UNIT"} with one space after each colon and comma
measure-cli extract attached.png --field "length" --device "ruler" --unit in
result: {"value": 6.5, "unit": "in"}
